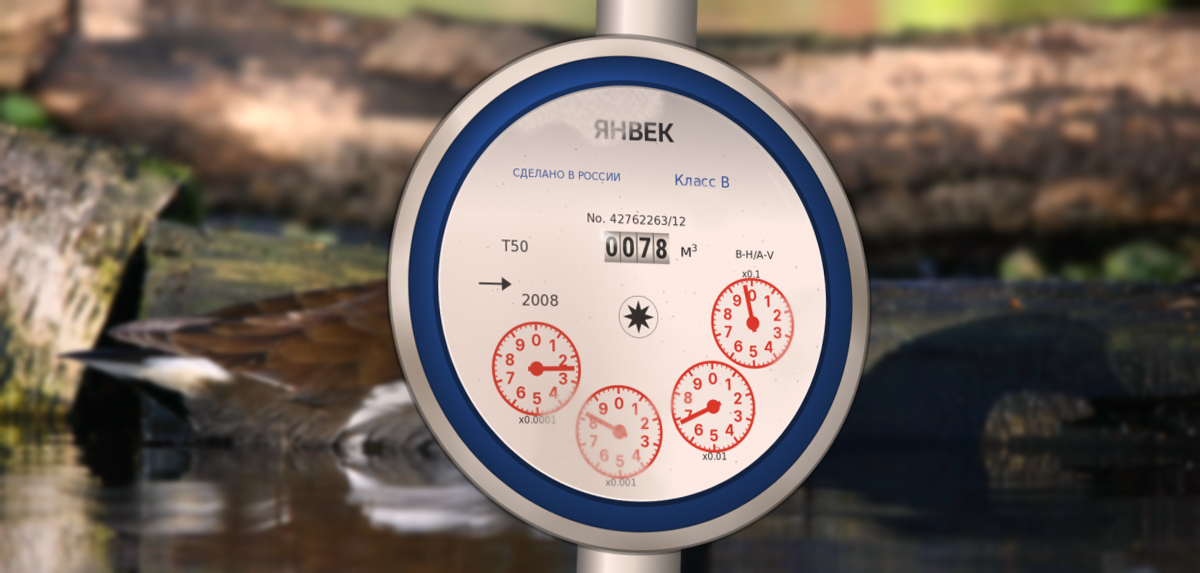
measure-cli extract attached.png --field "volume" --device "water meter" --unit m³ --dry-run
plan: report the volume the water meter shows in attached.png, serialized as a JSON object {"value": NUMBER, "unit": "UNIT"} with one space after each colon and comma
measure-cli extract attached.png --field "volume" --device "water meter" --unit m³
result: {"value": 77.9682, "unit": "m³"}
